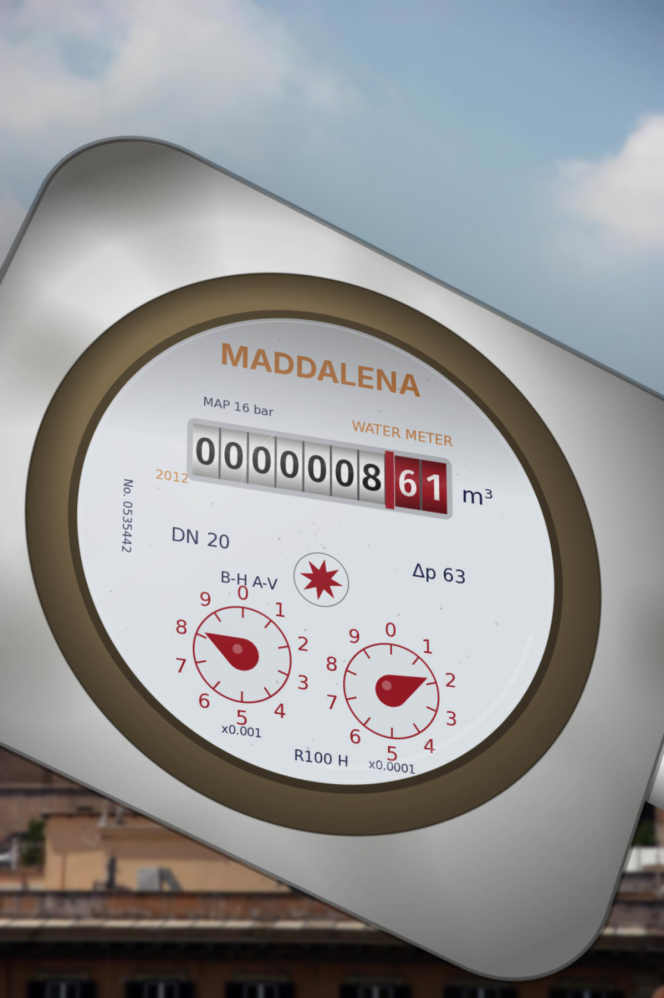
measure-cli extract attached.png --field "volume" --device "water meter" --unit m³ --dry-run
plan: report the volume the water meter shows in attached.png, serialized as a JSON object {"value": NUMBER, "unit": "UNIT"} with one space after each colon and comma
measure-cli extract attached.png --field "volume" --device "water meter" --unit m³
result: {"value": 8.6181, "unit": "m³"}
